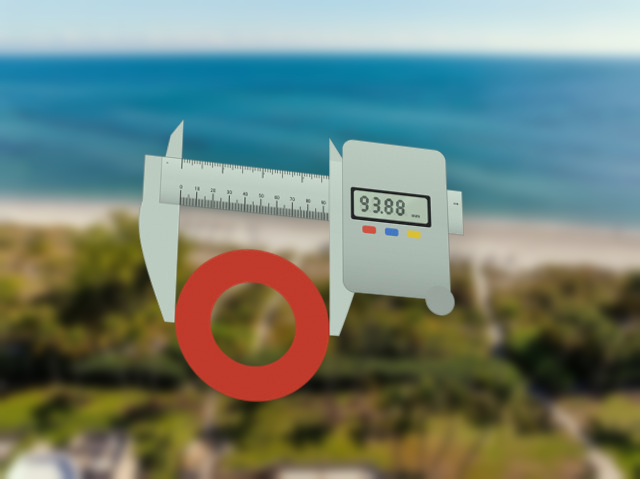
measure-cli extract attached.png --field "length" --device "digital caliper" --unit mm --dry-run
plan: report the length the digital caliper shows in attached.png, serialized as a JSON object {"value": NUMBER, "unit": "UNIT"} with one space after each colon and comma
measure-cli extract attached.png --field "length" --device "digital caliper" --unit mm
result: {"value": 93.88, "unit": "mm"}
